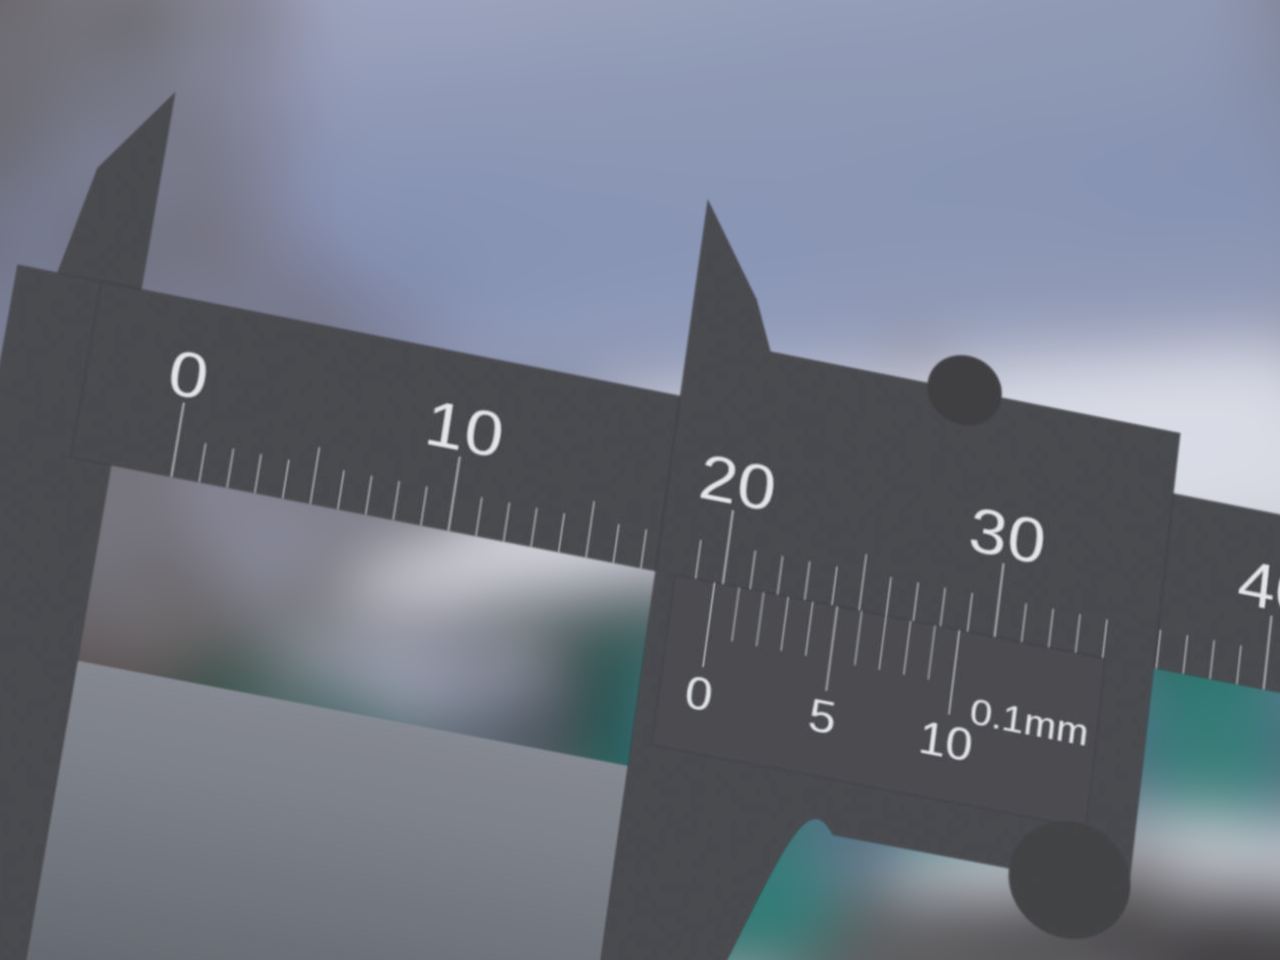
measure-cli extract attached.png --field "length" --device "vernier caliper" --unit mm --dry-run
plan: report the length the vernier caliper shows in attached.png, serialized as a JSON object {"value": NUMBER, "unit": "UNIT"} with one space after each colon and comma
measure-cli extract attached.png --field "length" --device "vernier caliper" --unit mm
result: {"value": 19.7, "unit": "mm"}
